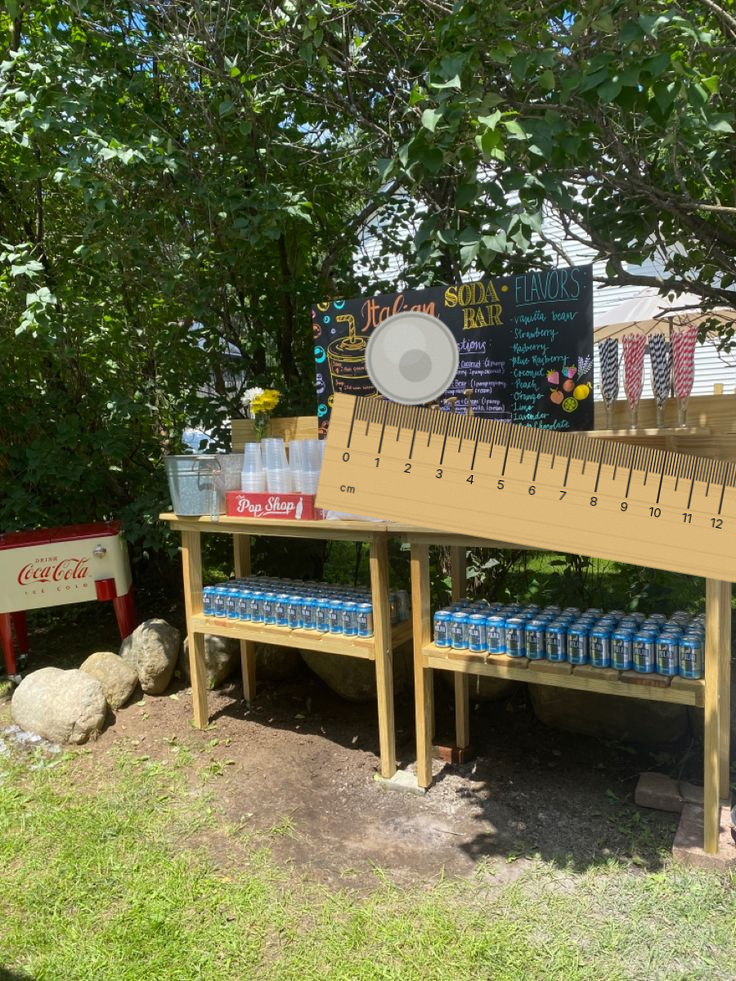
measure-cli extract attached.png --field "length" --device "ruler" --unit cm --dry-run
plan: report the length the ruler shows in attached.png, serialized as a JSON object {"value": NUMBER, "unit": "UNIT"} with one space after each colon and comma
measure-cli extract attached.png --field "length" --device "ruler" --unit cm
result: {"value": 3, "unit": "cm"}
